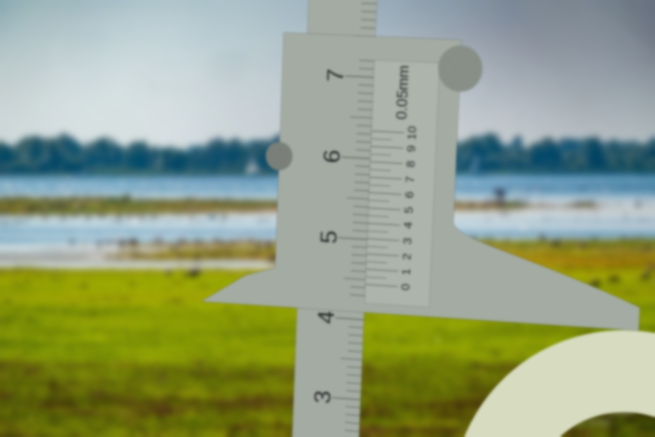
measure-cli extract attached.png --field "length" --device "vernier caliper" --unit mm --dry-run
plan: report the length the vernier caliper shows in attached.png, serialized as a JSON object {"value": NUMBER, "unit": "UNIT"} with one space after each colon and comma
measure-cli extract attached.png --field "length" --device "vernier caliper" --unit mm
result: {"value": 44.4, "unit": "mm"}
